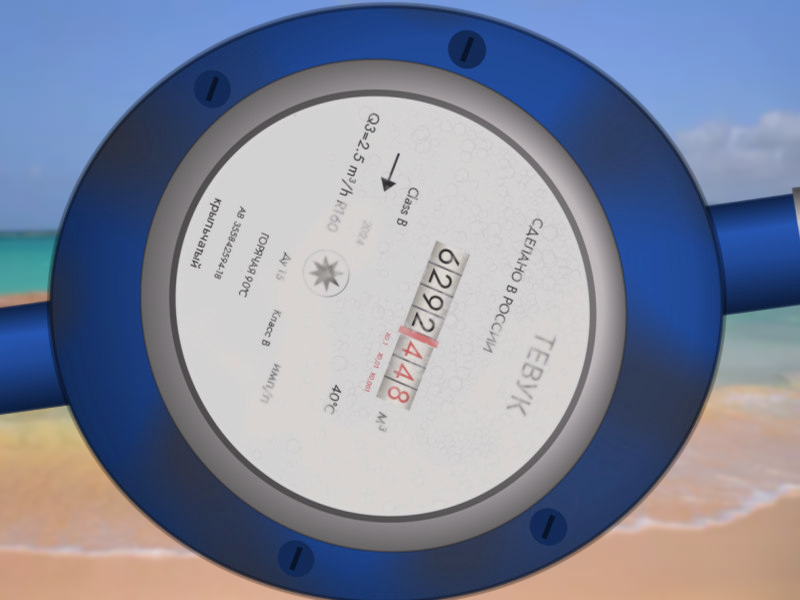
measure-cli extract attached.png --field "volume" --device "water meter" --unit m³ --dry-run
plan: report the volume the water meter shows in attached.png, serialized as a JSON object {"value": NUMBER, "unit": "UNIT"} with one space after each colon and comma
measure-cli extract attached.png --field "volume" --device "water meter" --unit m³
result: {"value": 6292.448, "unit": "m³"}
